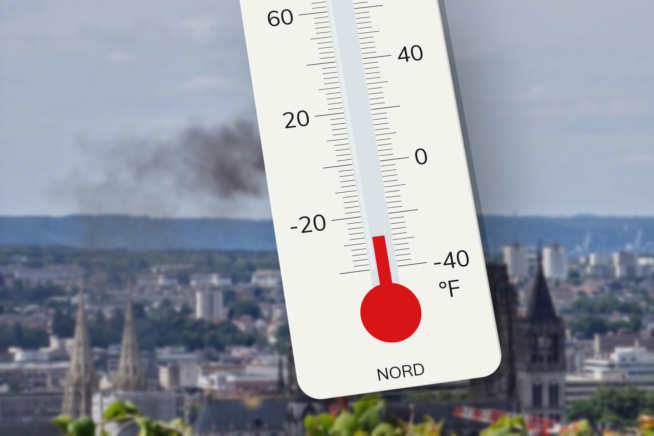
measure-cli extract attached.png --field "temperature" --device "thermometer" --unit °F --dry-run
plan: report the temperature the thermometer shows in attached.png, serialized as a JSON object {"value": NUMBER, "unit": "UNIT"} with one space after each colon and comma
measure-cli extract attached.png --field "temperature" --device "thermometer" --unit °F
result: {"value": -28, "unit": "°F"}
